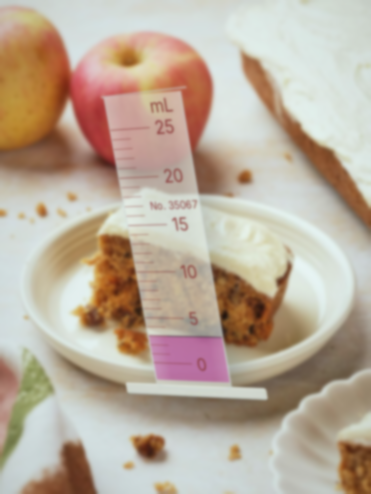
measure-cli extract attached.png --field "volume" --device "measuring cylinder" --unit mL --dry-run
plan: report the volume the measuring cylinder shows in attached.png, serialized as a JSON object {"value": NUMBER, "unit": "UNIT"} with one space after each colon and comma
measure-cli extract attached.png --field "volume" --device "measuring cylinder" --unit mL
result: {"value": 3, "unit": "mL"}
